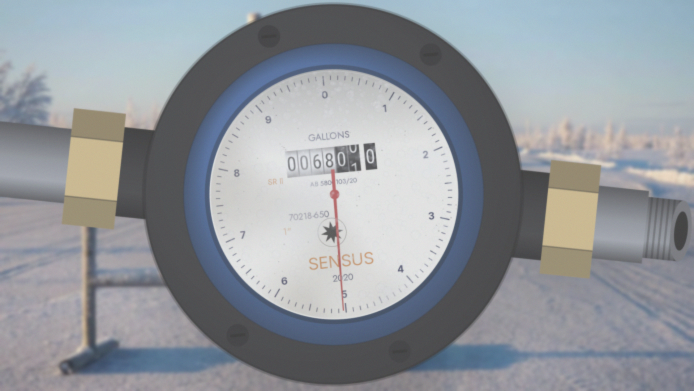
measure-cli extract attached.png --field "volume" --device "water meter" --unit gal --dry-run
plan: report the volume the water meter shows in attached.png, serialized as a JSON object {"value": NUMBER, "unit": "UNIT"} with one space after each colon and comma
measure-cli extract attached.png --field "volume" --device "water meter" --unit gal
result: {"value": 68005.0, "unit": "gal"}
